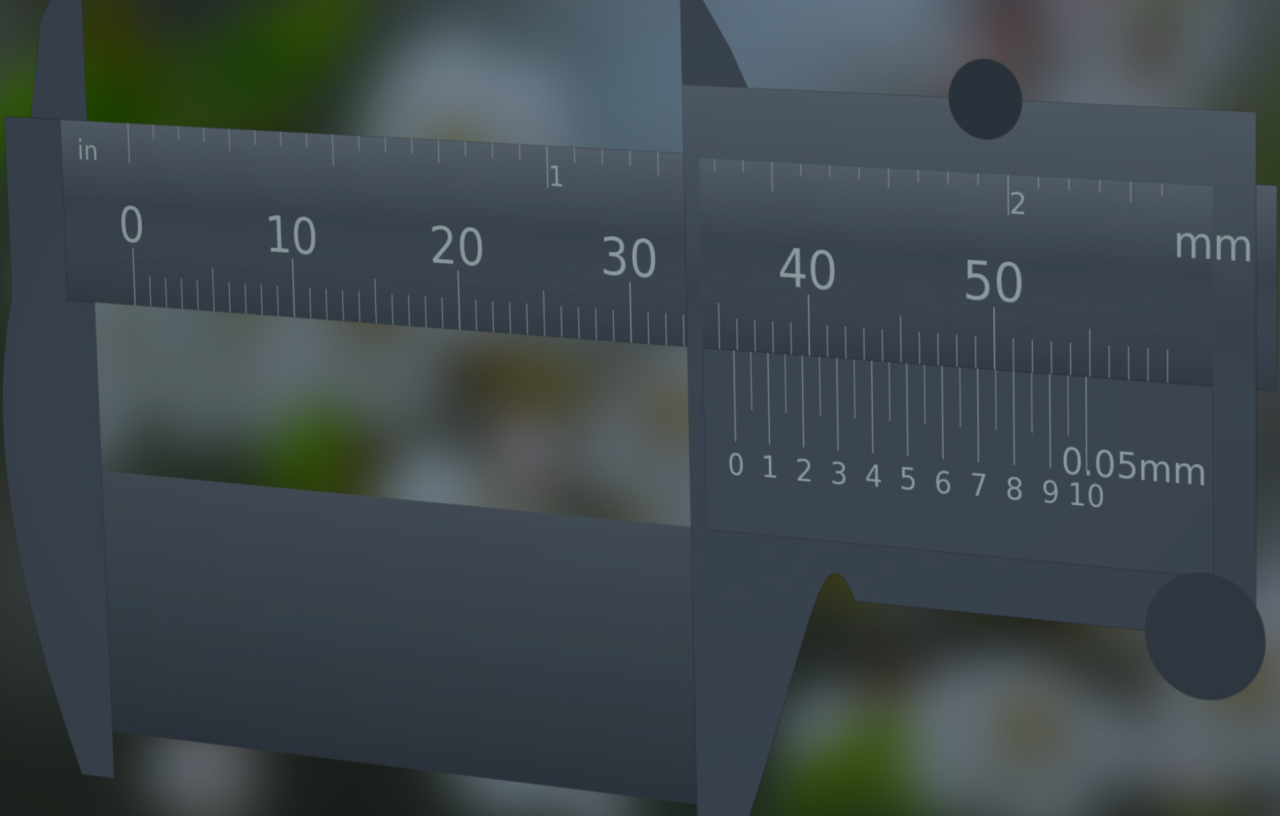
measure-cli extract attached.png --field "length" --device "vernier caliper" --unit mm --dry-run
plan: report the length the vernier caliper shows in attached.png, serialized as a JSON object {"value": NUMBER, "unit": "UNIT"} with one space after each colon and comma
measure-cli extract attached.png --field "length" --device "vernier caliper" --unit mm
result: {"value": 35.8, "unit": "mm"}
